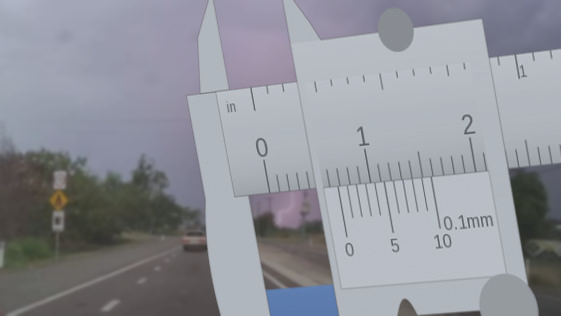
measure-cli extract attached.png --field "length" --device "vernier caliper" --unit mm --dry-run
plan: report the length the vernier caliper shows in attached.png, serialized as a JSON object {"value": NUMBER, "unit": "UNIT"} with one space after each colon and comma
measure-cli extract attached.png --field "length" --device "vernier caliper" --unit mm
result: {"value": 6.8, "unit": "mm"}
